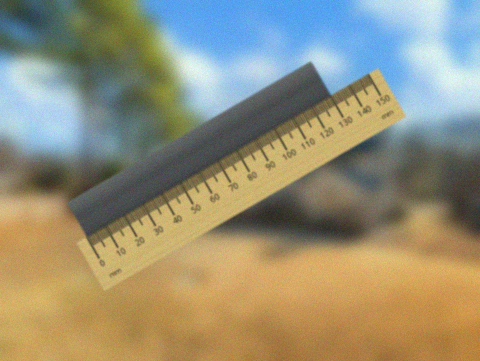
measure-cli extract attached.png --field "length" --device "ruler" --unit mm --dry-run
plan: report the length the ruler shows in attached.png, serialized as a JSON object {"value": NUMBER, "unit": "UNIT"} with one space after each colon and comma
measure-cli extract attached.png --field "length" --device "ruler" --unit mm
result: {"value": 130, "unit": "mm"}
